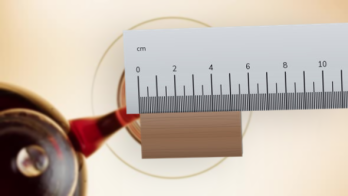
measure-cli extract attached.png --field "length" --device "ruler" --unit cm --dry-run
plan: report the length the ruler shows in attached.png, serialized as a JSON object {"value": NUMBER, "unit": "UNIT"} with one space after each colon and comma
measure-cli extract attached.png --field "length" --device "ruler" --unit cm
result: {"value": 5.5, "unit": "cm"}
